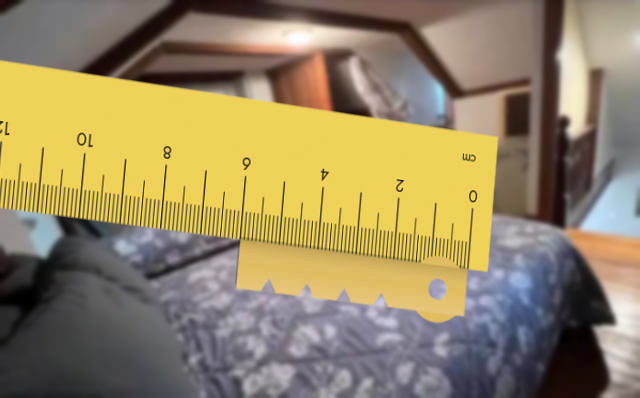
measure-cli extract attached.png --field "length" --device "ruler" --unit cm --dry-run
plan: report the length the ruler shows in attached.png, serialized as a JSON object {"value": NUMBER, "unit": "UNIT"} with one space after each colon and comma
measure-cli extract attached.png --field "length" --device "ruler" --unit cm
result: {"value": 6, "unit": "cm"}
